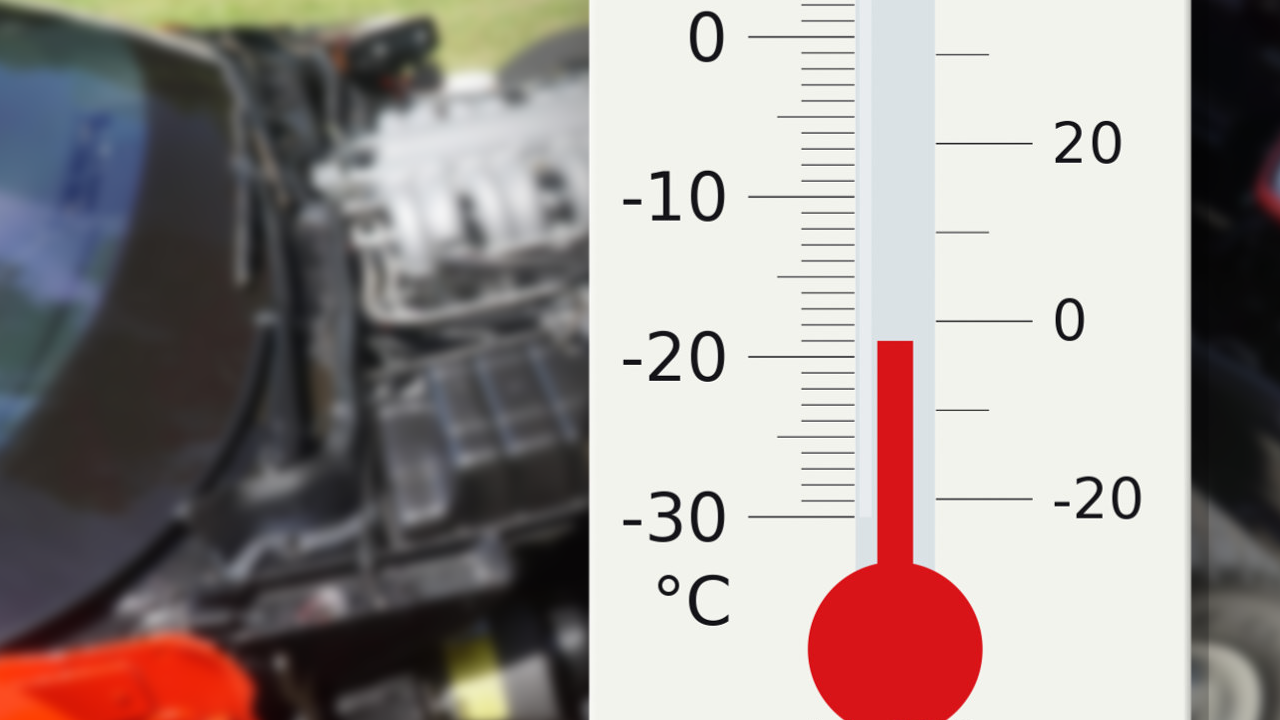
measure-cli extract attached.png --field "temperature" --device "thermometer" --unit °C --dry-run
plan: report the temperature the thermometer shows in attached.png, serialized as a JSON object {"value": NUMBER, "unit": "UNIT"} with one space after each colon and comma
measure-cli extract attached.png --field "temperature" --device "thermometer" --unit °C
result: {"value": -19, "unit": "°C"}
